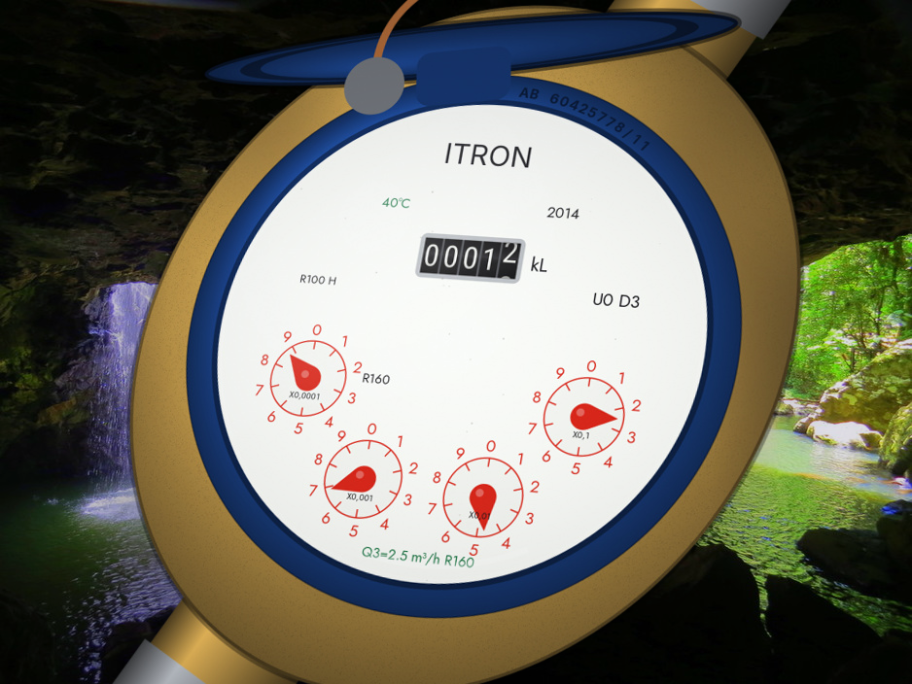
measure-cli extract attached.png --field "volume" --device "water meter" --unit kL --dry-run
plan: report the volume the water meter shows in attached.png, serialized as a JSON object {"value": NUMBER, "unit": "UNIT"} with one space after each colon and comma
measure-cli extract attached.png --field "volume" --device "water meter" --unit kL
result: {"value": 12.2468, "unit": "kL"}
